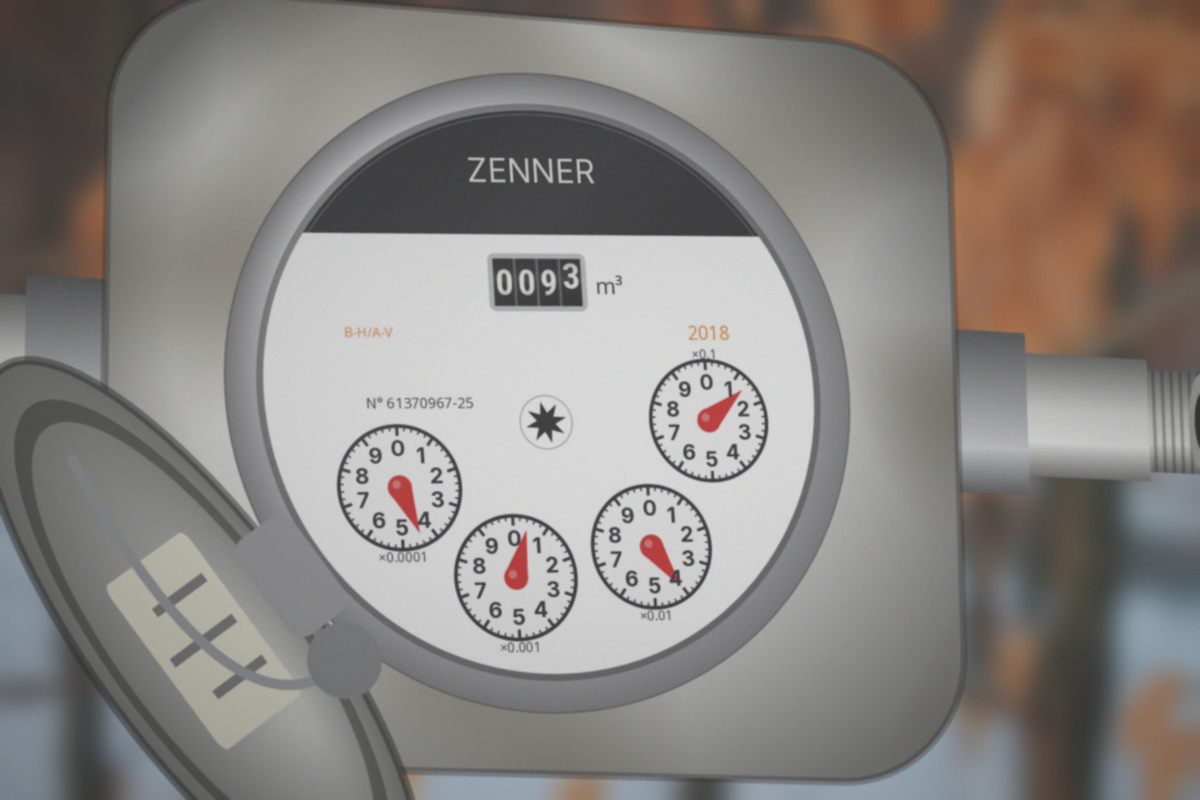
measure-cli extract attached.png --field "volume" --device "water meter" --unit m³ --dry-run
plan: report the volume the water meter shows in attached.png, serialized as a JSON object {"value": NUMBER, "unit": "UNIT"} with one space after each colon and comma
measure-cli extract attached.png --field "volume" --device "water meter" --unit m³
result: {"value": 93.1404, "unit": "m³"}
